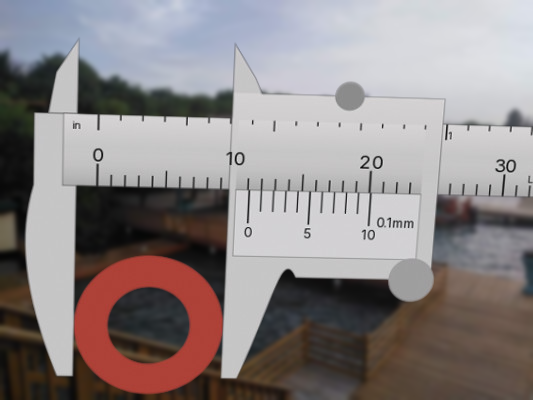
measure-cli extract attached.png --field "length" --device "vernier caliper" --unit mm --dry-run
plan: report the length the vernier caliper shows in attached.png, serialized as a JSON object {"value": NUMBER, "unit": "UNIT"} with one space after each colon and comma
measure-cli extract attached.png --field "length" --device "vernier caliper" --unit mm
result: {"value": 11.1, "unit": "mm"}
